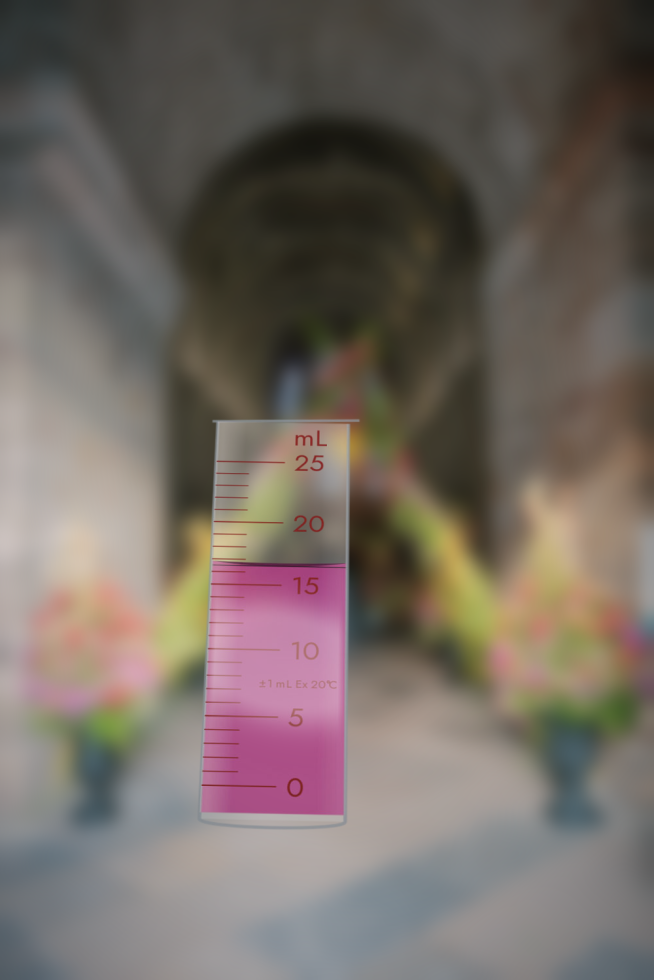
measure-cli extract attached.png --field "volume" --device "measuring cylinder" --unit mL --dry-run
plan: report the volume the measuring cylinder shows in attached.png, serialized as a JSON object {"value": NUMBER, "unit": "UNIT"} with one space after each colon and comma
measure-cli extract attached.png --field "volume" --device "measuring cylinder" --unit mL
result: {"value": 16.5, "unit": "mL"}
